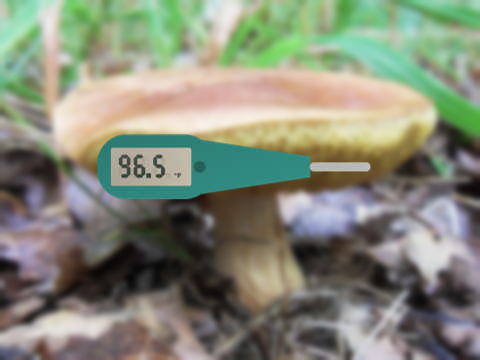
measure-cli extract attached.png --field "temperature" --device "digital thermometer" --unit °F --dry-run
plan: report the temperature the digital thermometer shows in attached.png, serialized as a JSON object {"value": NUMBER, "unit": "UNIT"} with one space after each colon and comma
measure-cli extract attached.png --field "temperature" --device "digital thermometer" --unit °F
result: {"value": 96.5, "unit": "°F"}
